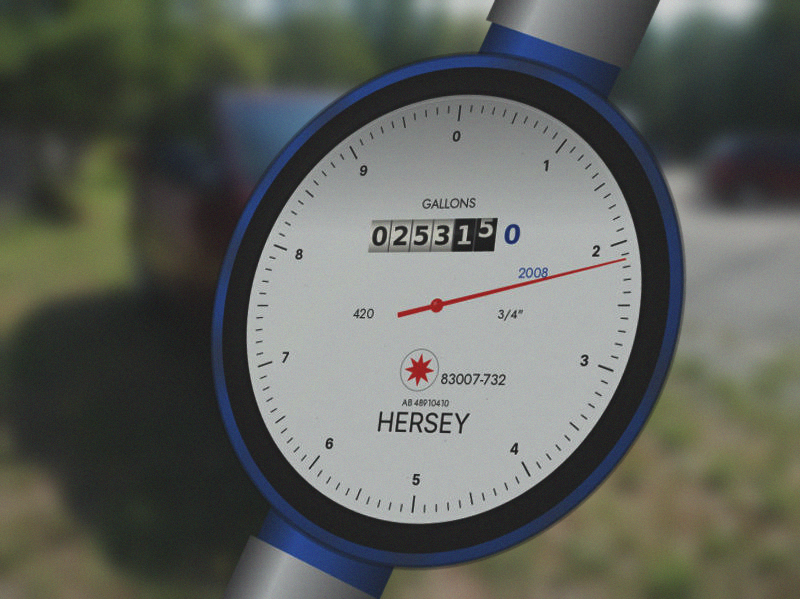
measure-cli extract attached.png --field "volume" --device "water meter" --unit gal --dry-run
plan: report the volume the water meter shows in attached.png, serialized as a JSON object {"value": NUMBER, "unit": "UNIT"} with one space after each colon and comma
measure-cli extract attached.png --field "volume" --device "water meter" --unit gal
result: {"value": 253152.1, "unit": "gal"}
